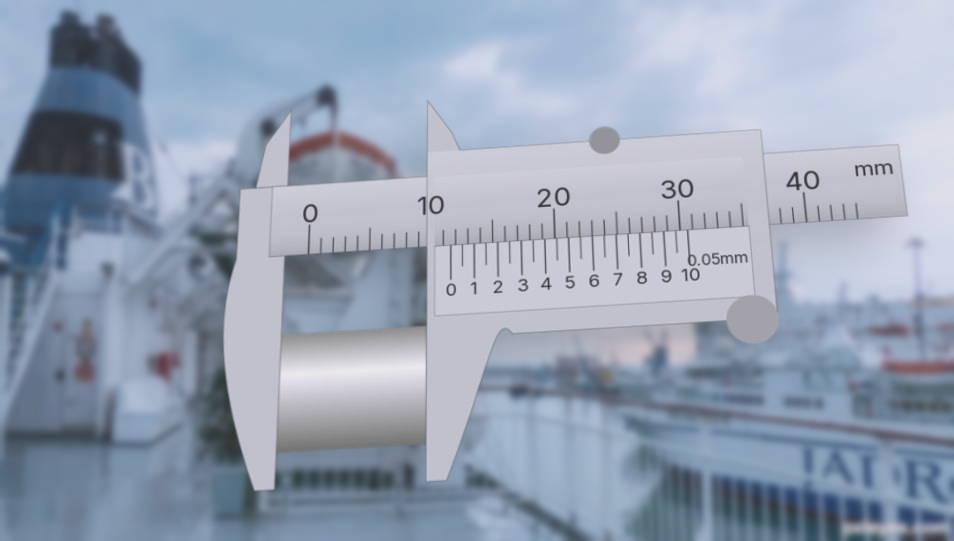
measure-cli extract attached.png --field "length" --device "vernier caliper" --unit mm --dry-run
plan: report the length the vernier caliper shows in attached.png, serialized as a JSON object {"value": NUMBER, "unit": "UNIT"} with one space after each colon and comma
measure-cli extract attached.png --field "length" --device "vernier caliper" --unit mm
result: {"value": 11.6, "unit": "mm"}
